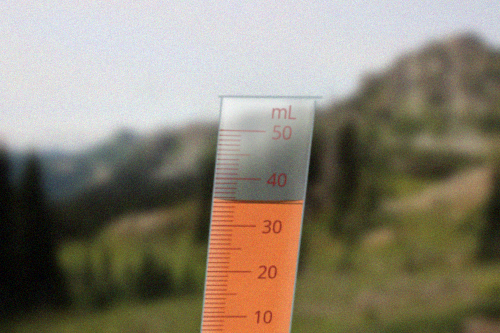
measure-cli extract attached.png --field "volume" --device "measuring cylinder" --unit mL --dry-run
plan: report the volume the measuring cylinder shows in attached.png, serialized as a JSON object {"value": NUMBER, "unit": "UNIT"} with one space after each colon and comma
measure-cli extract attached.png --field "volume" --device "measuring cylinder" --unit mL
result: {"value": 35, "unit": "mL"}
